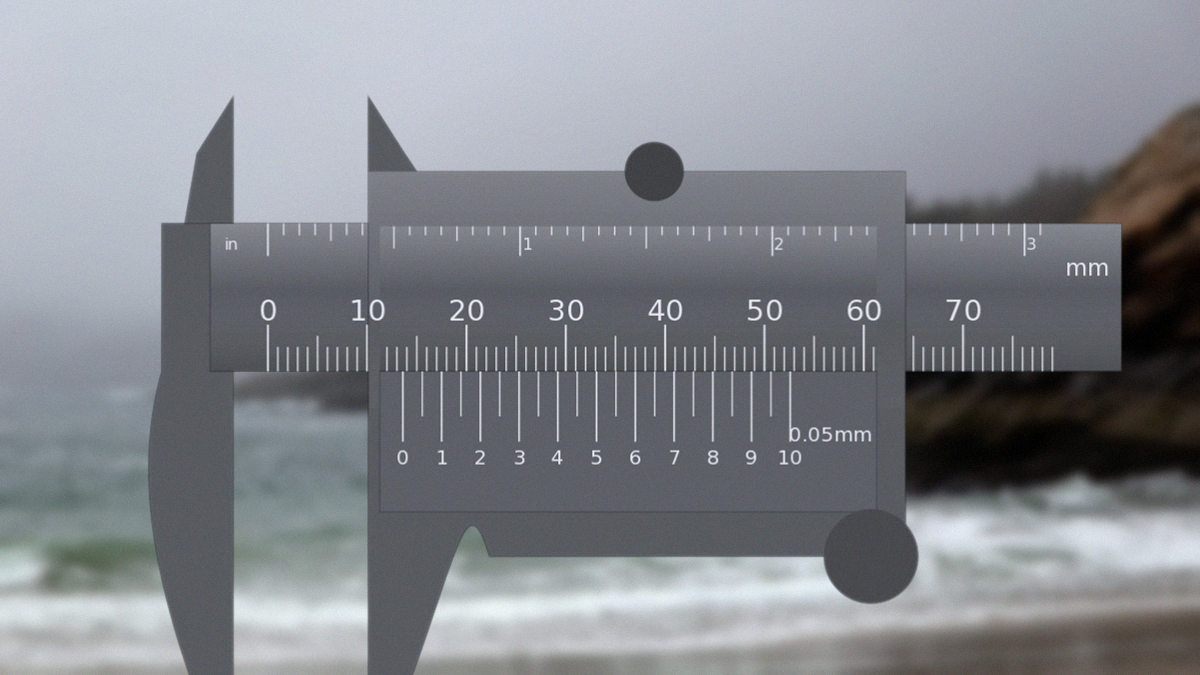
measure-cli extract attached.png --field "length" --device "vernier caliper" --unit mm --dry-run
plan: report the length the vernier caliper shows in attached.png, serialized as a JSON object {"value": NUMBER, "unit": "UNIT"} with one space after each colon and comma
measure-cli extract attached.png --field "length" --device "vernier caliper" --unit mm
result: {"value": 13.6, "unit": "mm"}
